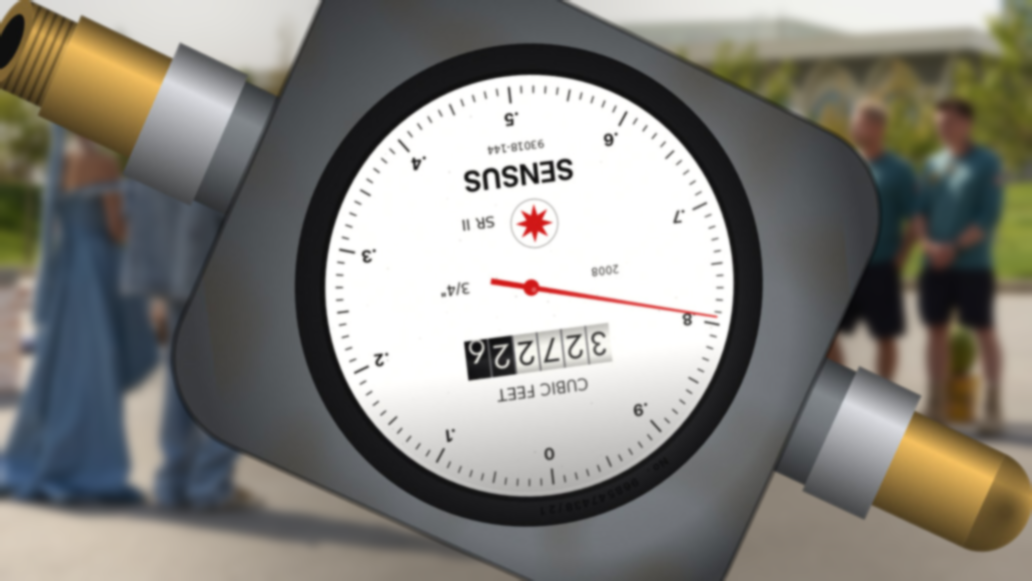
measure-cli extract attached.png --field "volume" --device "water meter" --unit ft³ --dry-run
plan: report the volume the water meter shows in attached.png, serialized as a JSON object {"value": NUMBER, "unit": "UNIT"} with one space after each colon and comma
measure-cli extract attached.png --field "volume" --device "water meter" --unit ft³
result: {"value": 327225.79, "unit": "ft³"}
